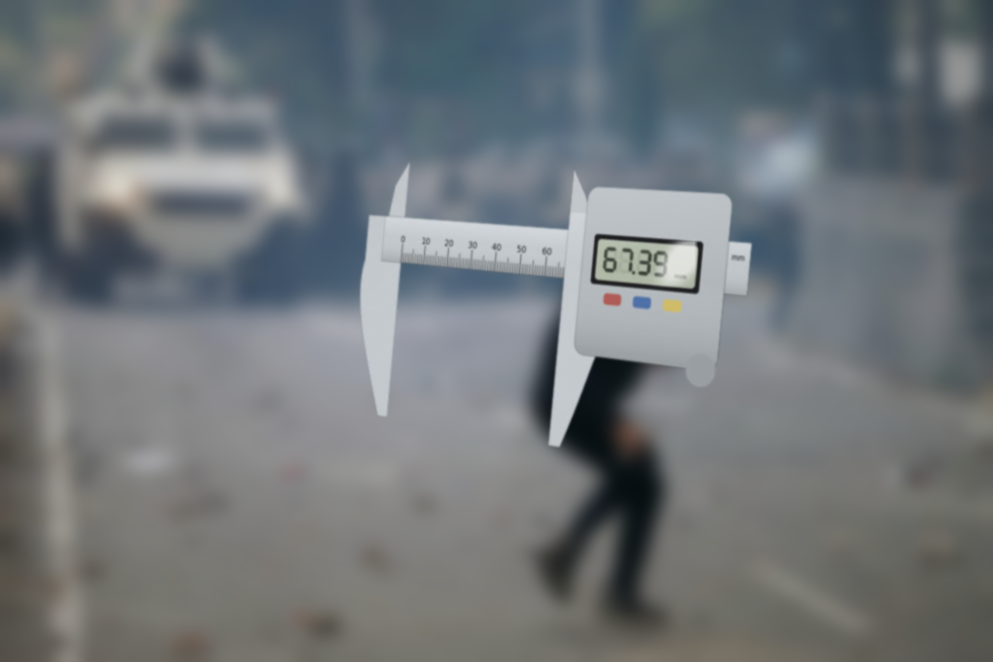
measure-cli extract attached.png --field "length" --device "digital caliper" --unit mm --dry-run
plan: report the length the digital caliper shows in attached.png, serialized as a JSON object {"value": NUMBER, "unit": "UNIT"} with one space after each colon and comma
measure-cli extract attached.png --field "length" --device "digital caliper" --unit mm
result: {"value": 67.39, "unit": "mm"}
